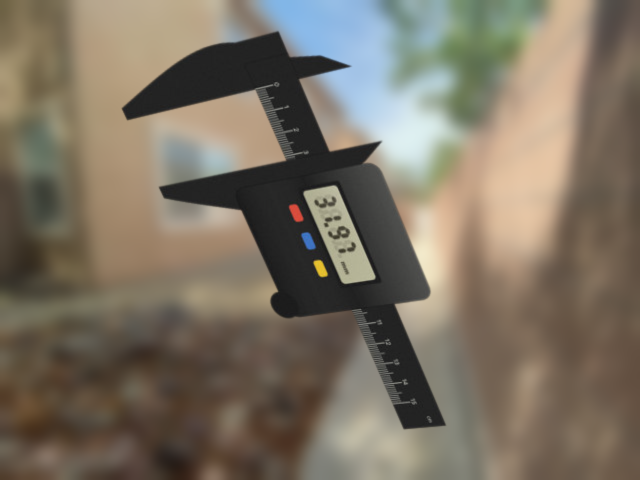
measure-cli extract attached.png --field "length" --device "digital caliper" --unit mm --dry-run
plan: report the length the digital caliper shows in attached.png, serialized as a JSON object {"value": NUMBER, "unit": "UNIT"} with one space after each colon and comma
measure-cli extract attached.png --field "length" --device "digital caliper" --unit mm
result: {"value": 31.97, "unit": "mm"}
